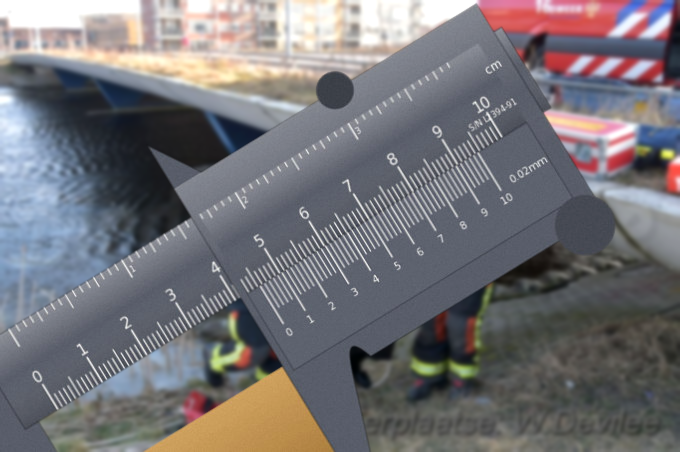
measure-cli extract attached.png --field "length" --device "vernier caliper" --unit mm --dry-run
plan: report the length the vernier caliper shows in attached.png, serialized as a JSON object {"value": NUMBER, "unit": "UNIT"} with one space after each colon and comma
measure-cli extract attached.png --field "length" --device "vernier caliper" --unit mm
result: {"value": 45.5, "unit": "mm"}
